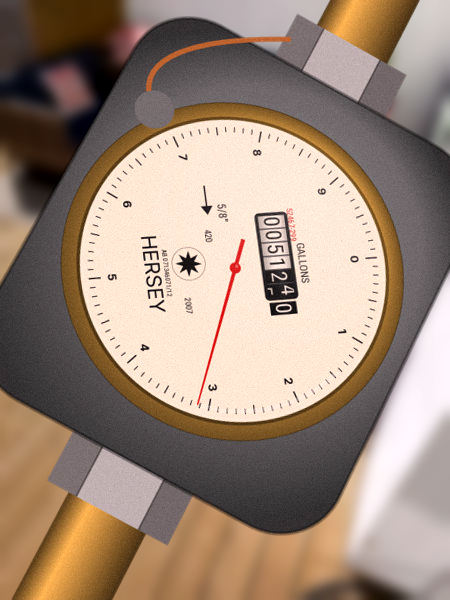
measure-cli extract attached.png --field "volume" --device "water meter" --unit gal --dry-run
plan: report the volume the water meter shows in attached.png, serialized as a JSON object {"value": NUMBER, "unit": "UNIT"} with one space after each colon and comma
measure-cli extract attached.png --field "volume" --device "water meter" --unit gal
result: {"value": 51243.1, "unit": "gal"}
